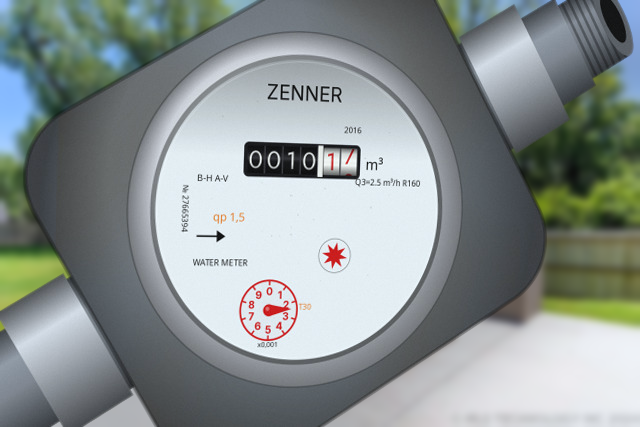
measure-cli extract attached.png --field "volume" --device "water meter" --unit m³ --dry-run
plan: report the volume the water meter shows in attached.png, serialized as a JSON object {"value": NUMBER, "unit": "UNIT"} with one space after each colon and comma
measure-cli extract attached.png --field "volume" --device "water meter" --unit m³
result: {"value": 10.172, "unit": "m³"}
